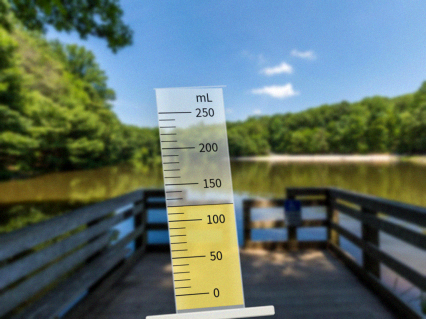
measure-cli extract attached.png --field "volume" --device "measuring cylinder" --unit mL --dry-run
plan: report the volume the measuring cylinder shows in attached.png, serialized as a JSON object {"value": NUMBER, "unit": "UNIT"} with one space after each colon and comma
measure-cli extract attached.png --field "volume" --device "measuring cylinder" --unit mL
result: {"value": 120, "unit": "mL"}
